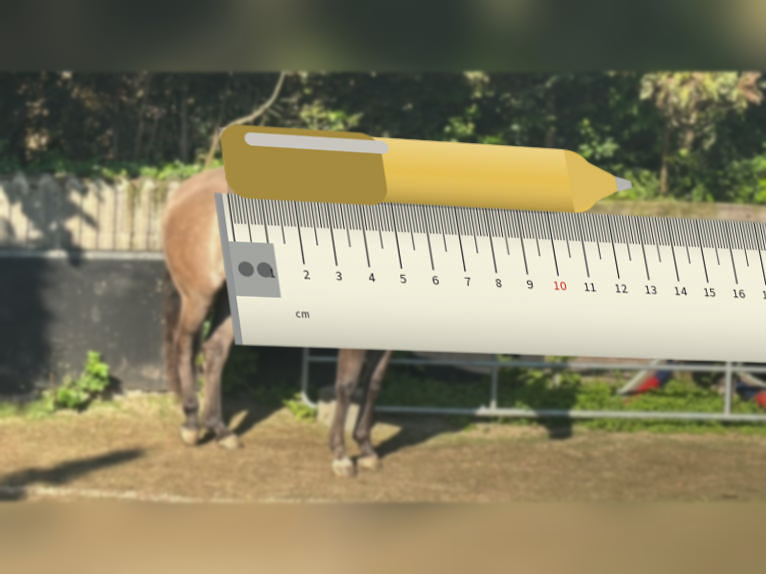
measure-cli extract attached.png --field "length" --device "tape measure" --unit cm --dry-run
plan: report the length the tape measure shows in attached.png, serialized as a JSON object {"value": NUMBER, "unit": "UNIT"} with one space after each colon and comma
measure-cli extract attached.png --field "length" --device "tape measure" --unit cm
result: {"value": 13, "unit": "cm"}
